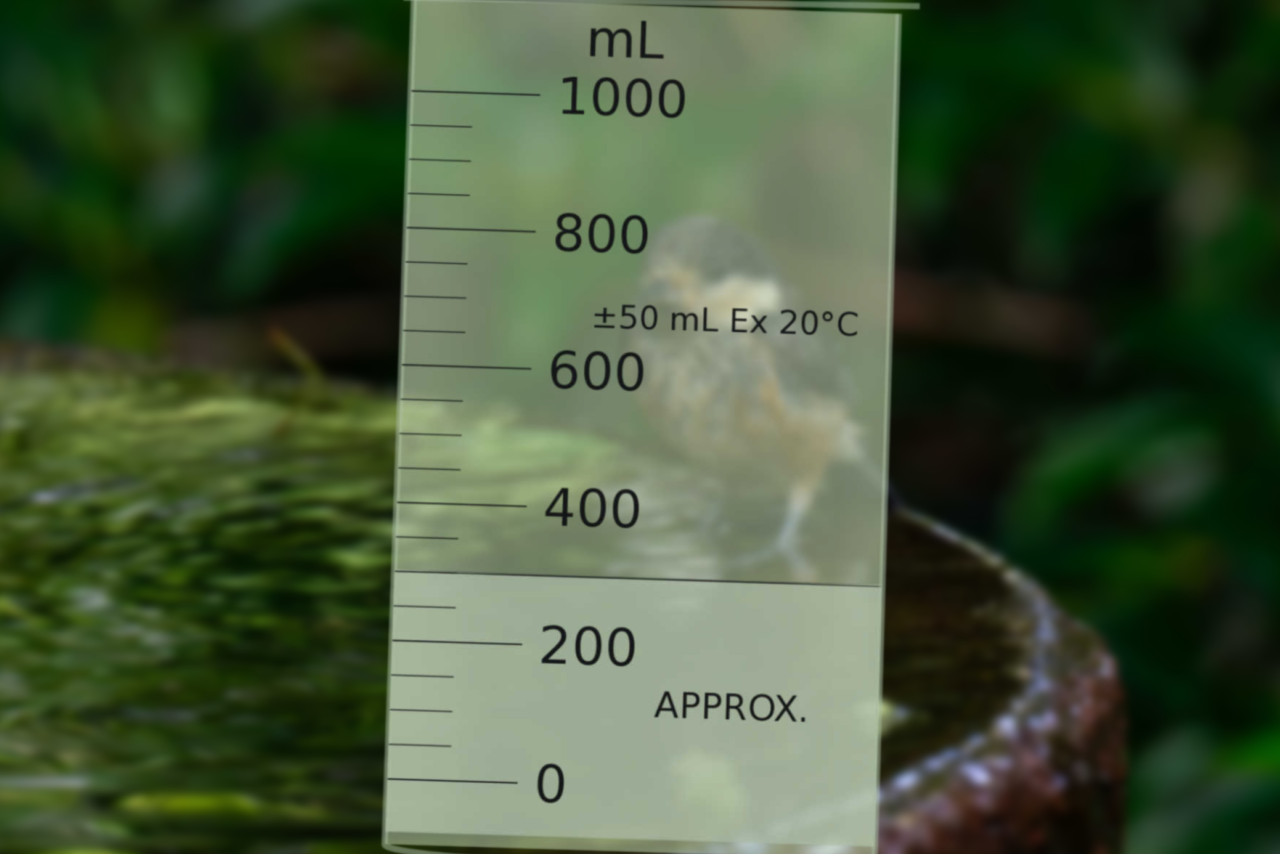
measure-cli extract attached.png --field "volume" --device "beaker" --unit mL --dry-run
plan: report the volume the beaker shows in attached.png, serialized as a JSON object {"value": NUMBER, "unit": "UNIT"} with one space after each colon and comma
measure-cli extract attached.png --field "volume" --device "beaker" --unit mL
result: {"value": 300, "unit": "mL"}
